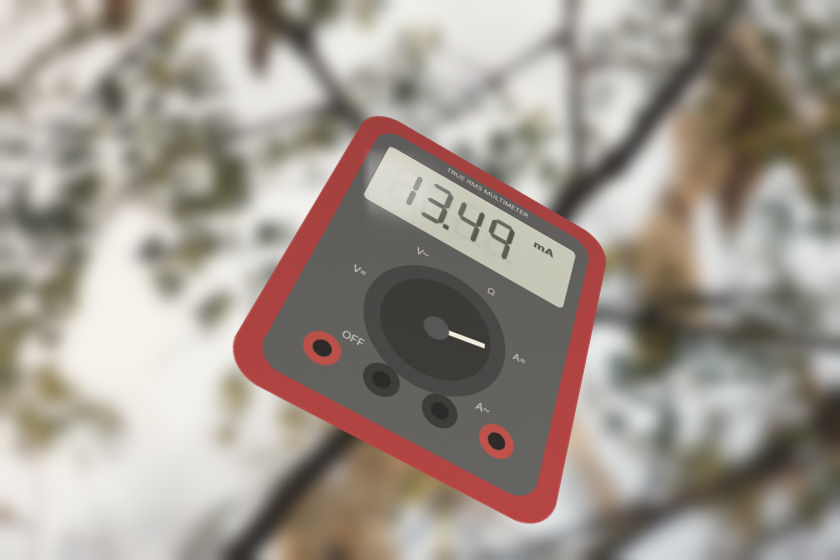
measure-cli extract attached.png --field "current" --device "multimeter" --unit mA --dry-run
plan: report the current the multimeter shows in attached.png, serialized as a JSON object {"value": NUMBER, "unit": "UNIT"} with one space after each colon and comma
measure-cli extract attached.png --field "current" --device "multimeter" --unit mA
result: {"value": 13.49, "unit": "mA"}
